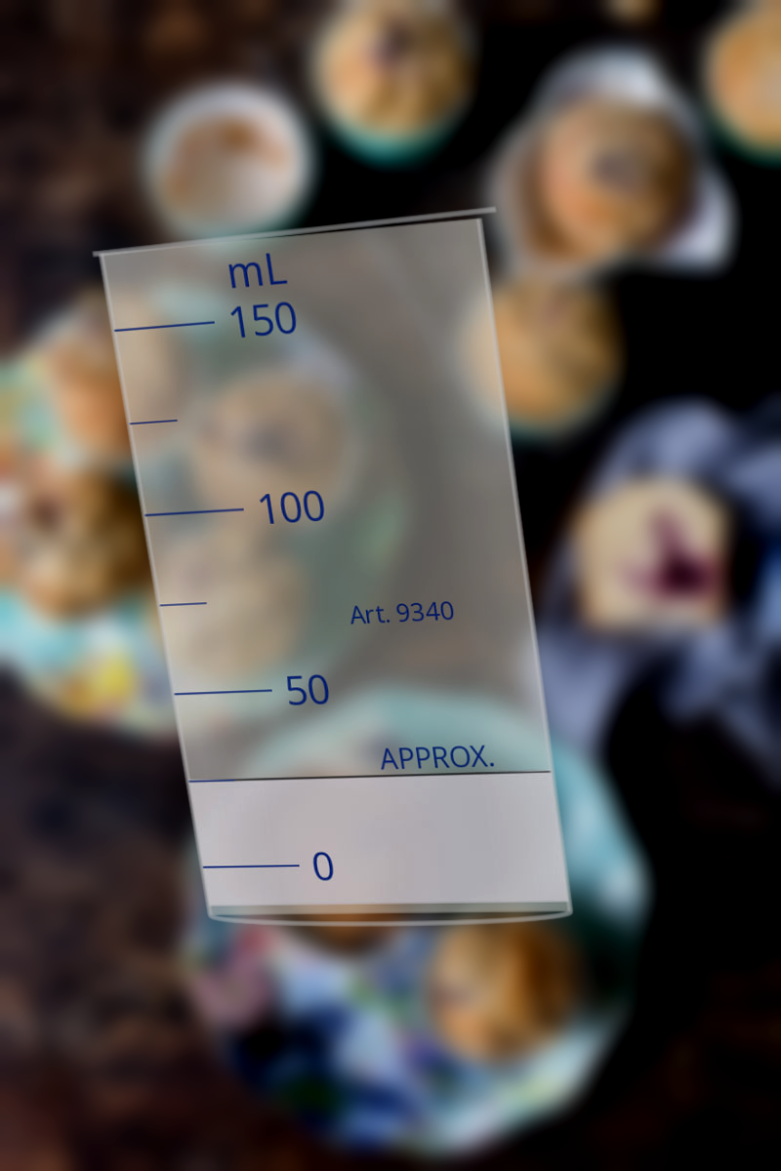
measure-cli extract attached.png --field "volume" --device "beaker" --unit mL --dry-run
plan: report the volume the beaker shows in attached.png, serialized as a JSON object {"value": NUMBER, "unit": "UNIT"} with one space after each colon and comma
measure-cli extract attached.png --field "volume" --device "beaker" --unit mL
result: {"value": 25, "unit": "mL"}
